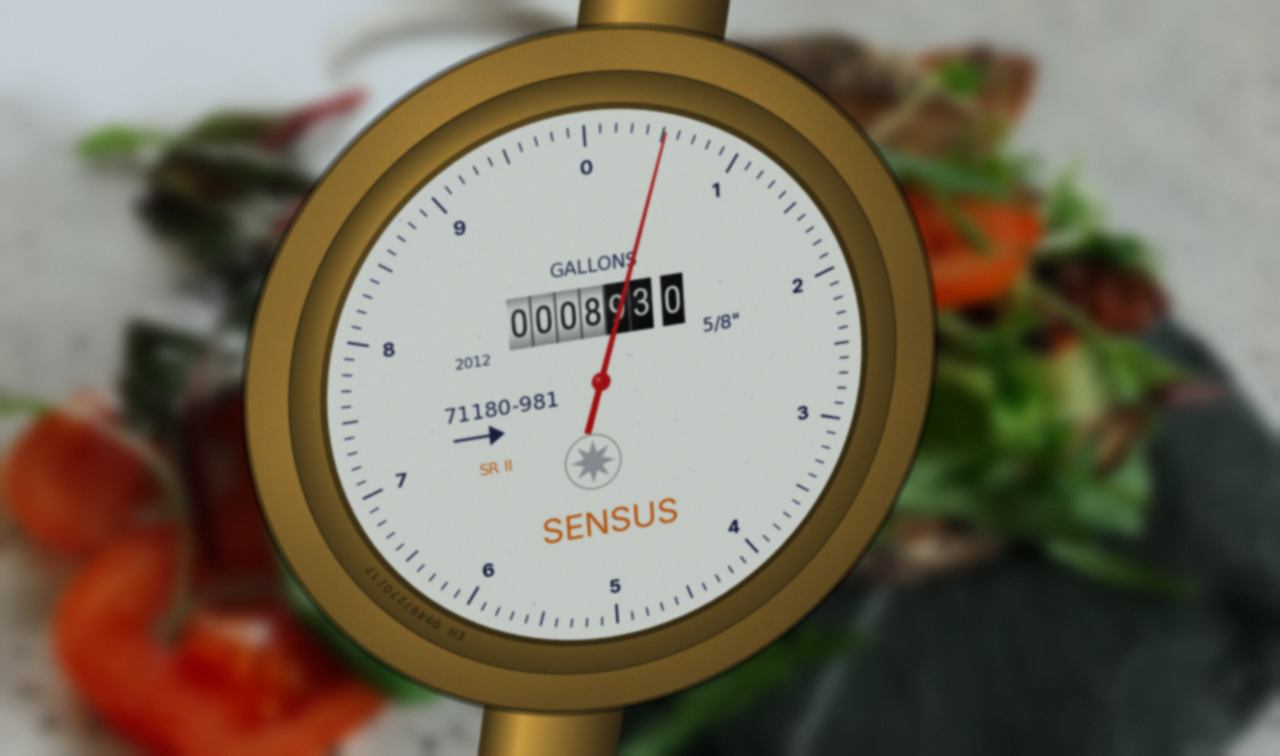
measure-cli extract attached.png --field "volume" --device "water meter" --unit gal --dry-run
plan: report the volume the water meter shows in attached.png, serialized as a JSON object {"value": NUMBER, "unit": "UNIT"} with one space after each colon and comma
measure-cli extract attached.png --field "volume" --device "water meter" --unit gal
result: {"value": 8930.5, "unit": "gal"}
